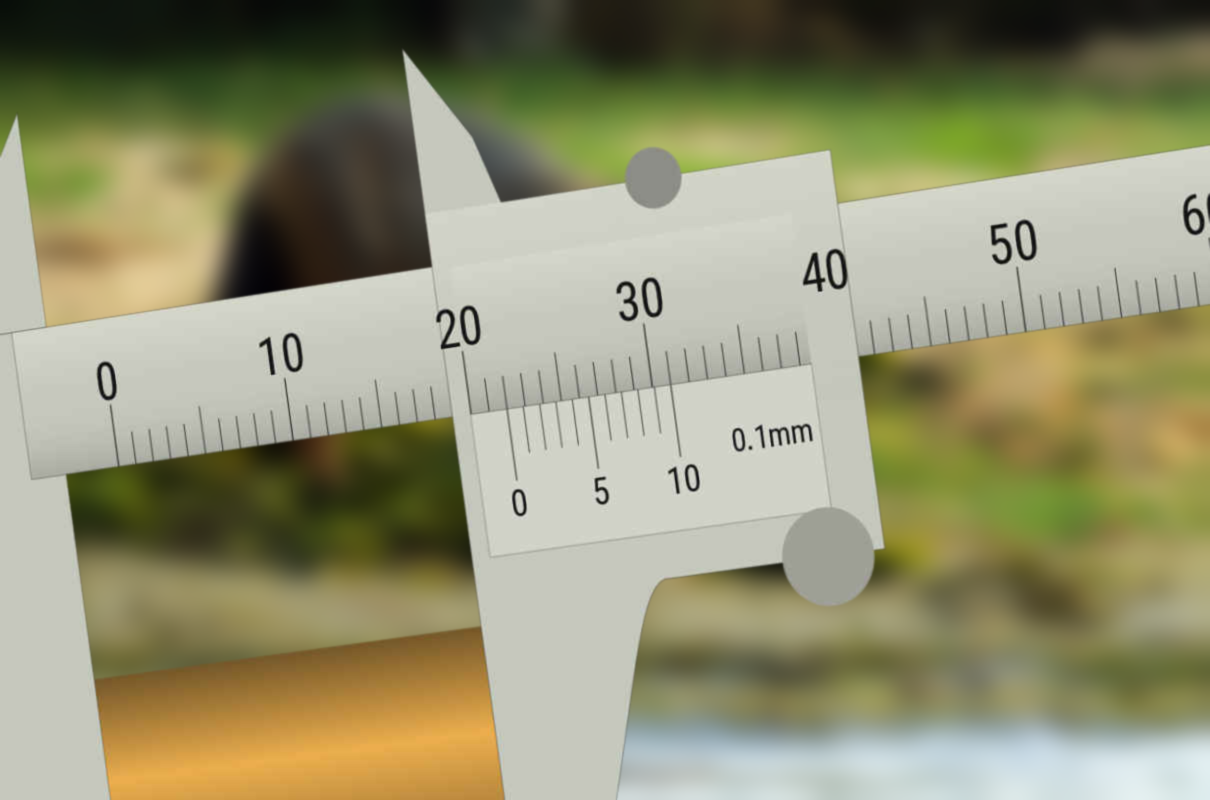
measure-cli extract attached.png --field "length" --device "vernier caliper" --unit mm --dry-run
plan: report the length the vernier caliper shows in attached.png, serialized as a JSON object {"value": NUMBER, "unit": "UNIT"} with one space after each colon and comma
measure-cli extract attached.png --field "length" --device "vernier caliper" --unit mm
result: {"value": 22.0, "unit": "mm"}
